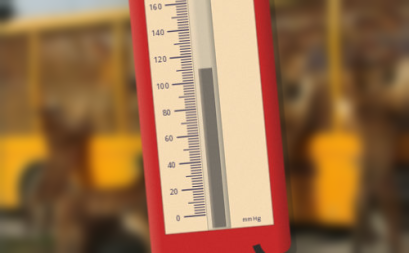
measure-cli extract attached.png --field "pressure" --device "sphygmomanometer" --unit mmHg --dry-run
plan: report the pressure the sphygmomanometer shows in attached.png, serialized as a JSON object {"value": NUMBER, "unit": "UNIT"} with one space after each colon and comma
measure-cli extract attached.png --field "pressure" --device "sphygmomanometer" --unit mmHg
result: {"value": 110, "unit": "mmHg"}
